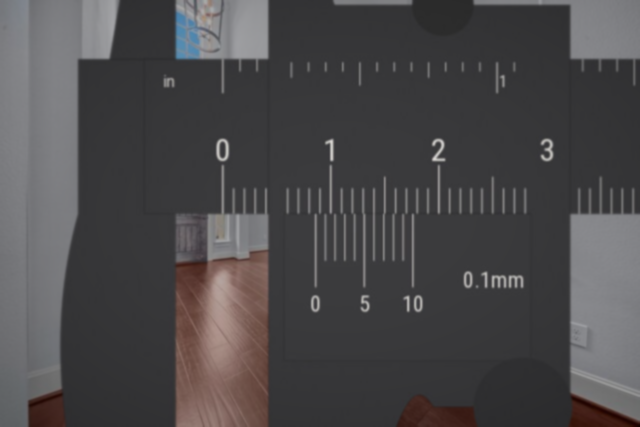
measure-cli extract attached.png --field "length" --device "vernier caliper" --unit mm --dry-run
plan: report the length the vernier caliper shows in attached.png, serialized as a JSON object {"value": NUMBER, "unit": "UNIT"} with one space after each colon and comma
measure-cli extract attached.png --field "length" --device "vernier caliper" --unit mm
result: {"value": 8.6, "unit": "mm"}
